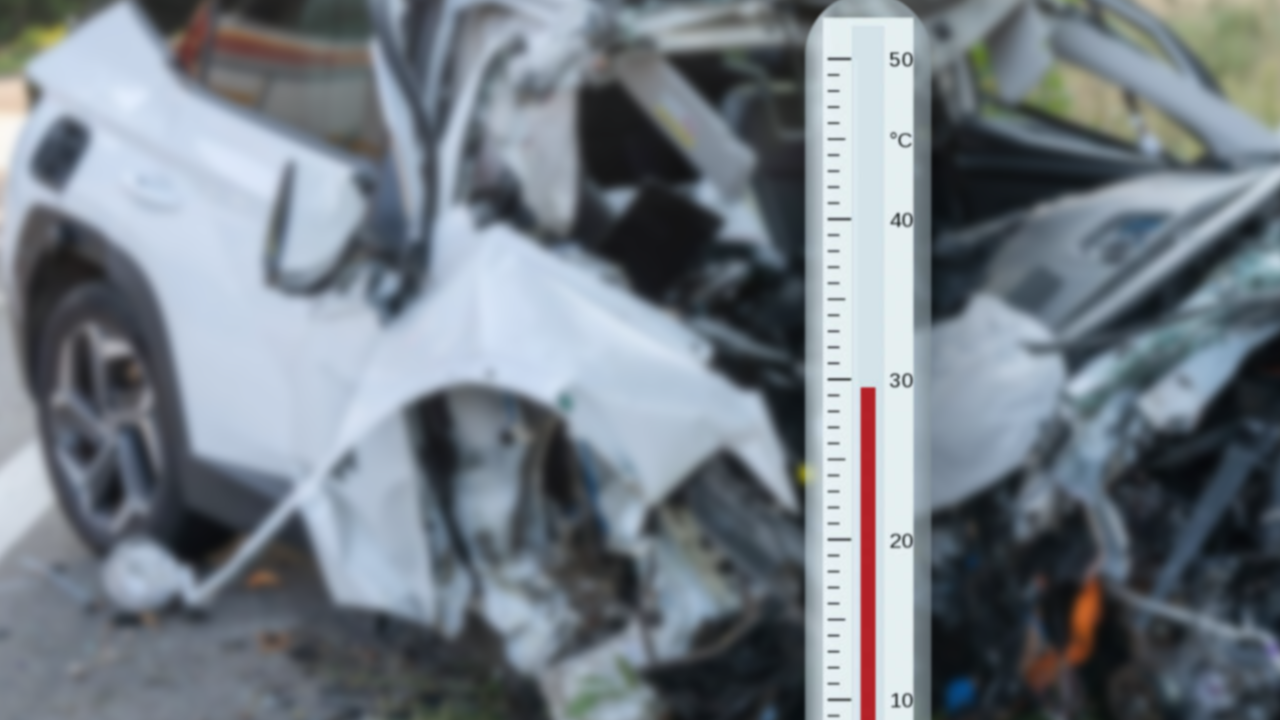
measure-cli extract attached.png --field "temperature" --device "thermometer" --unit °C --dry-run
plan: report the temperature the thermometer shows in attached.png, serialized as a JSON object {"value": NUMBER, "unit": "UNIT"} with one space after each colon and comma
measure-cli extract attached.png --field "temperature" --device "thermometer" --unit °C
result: {"value": 29.5, "unit": "°C"}
